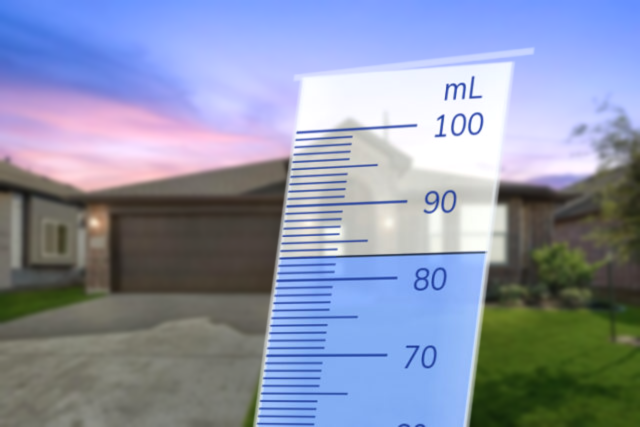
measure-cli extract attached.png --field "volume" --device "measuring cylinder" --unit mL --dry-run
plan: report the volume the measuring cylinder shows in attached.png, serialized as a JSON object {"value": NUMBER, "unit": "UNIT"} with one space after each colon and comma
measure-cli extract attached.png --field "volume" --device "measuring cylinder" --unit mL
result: {"value": 83, "unit": "mL"}
